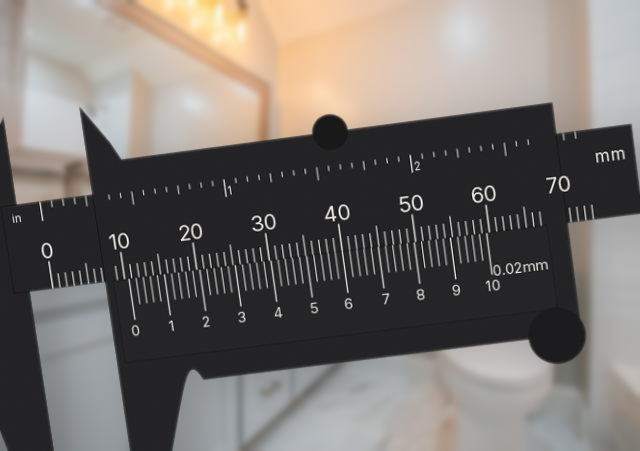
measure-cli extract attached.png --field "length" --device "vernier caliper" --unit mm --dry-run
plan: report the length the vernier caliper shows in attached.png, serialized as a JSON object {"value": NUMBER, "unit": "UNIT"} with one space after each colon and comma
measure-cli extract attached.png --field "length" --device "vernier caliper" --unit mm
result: {"value": 10.6, "unit": "mm"}
